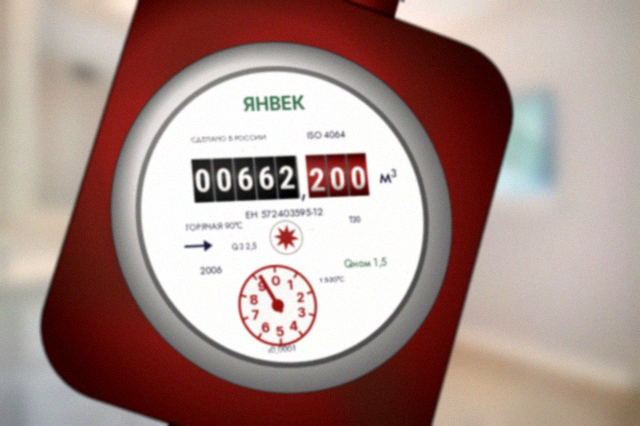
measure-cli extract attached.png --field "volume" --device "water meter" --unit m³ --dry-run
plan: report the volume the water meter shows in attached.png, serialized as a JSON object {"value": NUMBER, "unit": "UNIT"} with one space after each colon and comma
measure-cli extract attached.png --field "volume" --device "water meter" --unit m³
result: {"value": 662.1999, "unit": "m³"}
